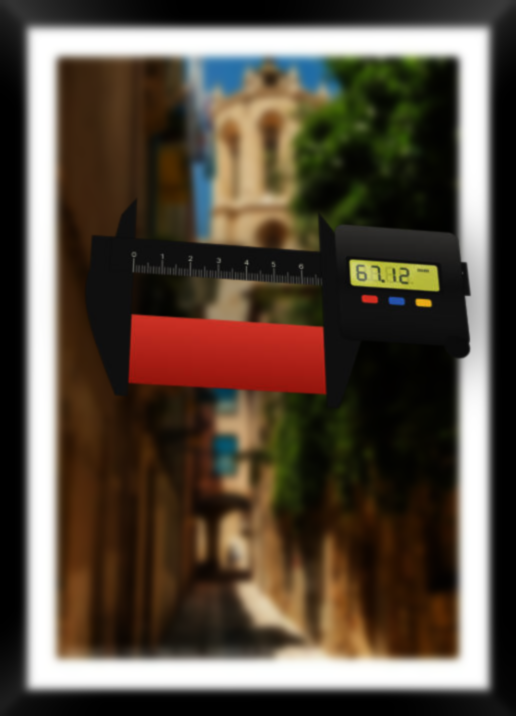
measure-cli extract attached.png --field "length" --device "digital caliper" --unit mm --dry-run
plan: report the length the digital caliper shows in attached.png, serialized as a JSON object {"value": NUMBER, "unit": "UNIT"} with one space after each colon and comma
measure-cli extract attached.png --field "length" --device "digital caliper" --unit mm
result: {"value": 67.12, "unit": "mm"}
